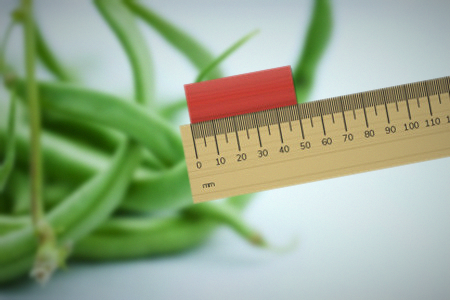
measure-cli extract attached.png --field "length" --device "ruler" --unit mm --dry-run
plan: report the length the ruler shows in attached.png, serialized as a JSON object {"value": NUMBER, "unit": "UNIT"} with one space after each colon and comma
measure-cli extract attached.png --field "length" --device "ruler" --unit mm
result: {"value": 50, "unit": "mm"}
